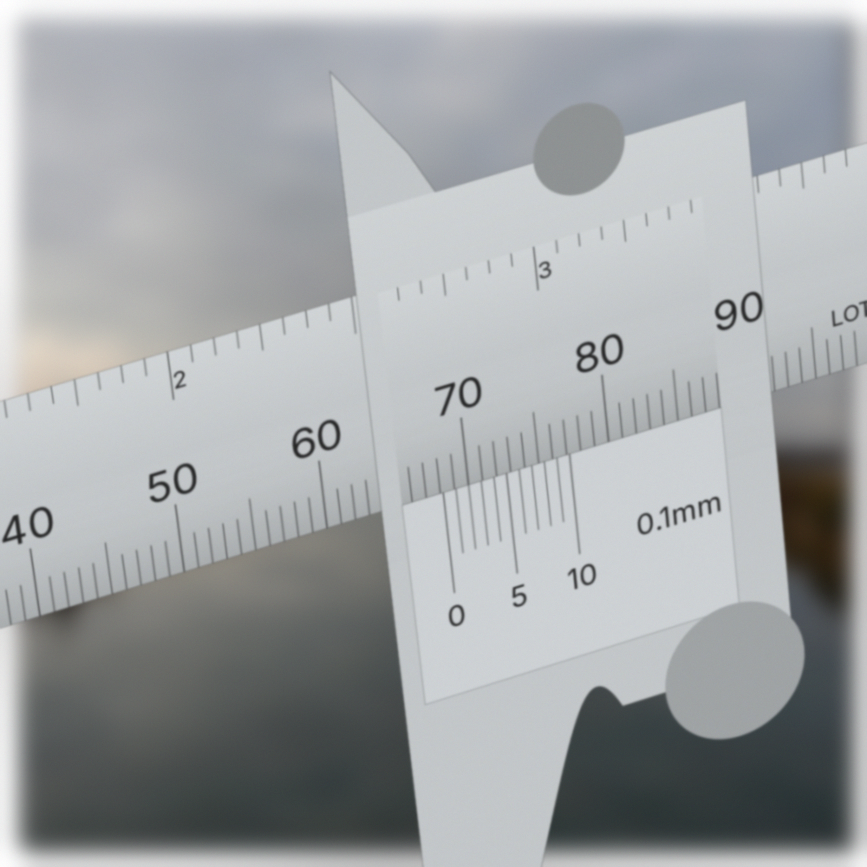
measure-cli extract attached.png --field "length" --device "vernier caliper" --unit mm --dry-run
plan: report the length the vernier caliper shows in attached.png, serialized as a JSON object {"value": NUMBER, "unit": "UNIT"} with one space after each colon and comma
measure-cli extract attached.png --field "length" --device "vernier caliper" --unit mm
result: {"value": 68.2, "unit": "mm"}
